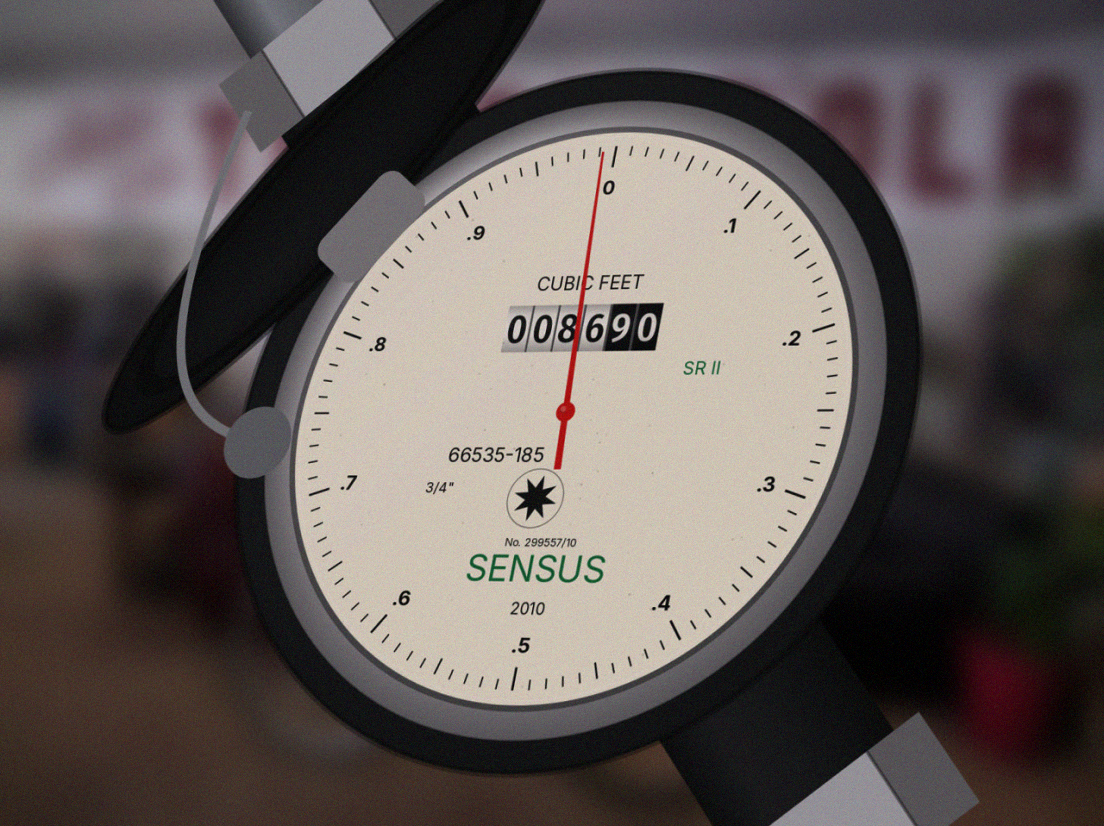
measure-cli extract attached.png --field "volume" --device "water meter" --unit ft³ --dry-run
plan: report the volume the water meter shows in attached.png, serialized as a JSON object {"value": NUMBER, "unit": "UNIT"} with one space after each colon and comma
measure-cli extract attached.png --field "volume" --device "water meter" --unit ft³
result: {"value": 8689.99, "unit": "ft³"}
